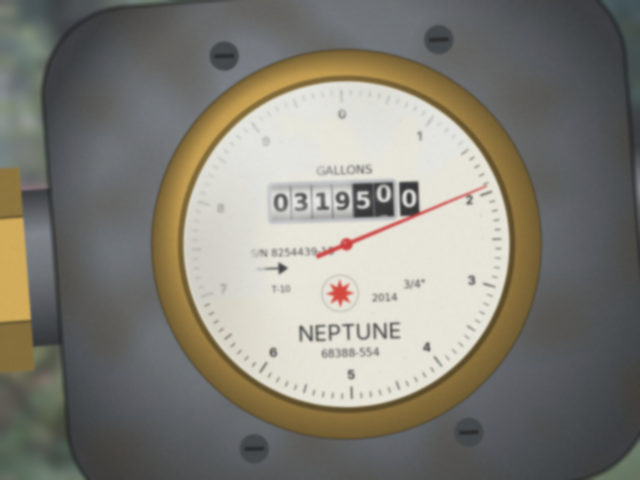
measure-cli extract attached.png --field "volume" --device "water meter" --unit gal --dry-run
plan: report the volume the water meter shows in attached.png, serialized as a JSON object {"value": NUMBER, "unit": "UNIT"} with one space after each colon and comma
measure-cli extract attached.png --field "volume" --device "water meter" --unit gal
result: {"value": 319501.9, "unit": "gal"}
